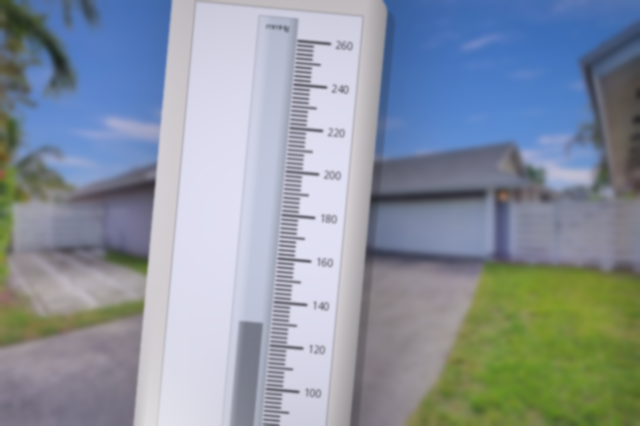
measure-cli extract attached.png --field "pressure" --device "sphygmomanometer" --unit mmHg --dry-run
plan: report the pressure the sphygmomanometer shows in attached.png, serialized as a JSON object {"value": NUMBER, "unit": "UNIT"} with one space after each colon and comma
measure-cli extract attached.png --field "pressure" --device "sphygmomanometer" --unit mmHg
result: {"value": 130, "unit": "mmHg"}
